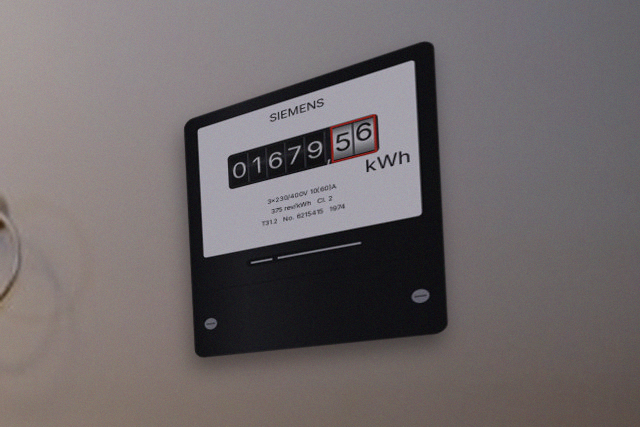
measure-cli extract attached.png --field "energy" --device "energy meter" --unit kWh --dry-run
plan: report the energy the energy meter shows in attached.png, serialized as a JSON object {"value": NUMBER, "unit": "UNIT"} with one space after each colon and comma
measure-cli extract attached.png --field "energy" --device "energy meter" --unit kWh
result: {"value": 1679.56, "unit": "kWh"}
